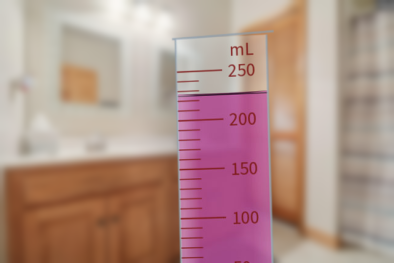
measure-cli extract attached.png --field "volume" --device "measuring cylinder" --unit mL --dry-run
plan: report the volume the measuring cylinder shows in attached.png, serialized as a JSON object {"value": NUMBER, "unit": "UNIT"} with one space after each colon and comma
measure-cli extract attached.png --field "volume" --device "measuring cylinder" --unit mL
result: {"value": 225, "unit": "mL"}
